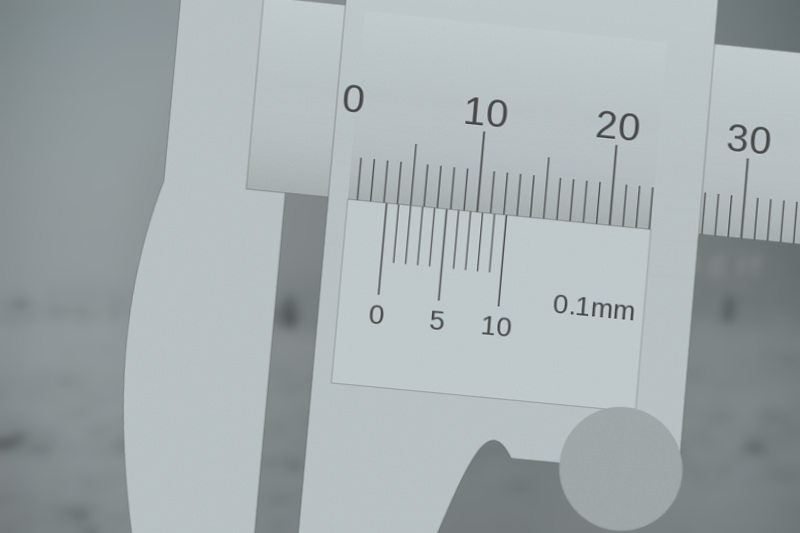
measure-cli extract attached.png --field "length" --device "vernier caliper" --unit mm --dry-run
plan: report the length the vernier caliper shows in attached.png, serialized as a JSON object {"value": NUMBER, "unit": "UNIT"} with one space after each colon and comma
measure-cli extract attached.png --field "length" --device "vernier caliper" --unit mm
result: {"value": 3.2, "unit": "mm"}
